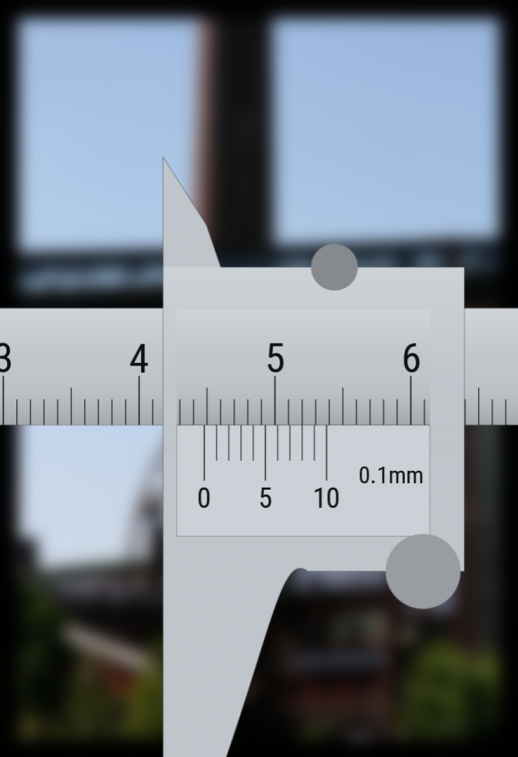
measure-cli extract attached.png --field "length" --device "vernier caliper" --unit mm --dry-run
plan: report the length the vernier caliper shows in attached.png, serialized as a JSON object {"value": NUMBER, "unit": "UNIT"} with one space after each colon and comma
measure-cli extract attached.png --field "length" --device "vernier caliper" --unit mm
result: {"value": 44.8, "unit": "mm"}
